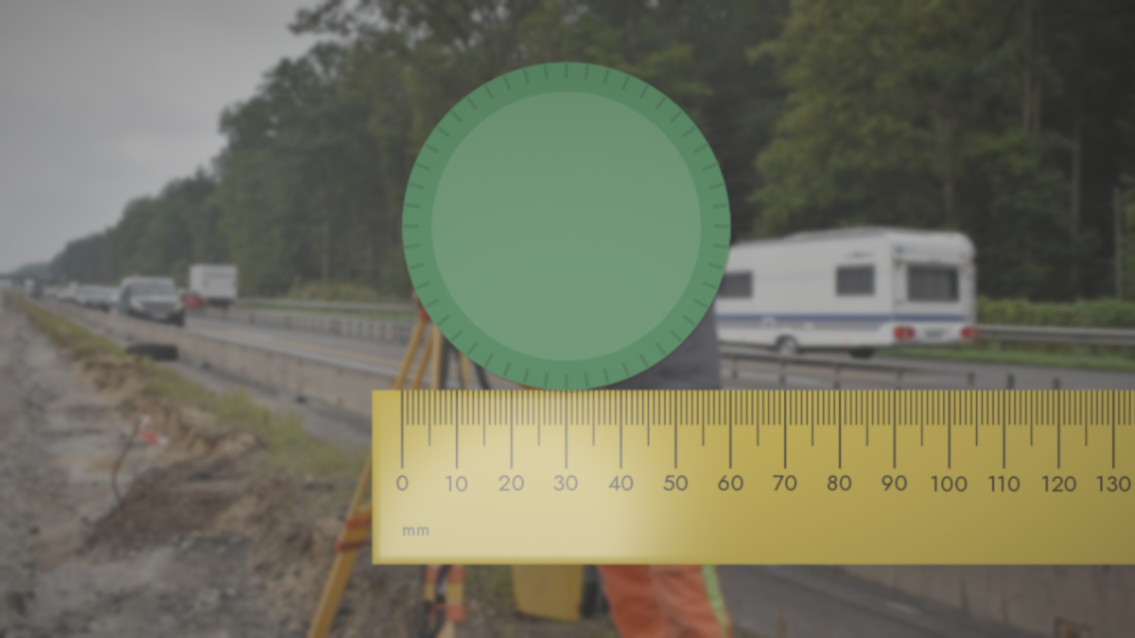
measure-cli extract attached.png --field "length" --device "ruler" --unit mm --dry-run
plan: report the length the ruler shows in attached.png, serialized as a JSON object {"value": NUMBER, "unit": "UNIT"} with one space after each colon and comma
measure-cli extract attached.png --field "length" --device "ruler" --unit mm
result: {"value": 60, "unit": "mm"}
